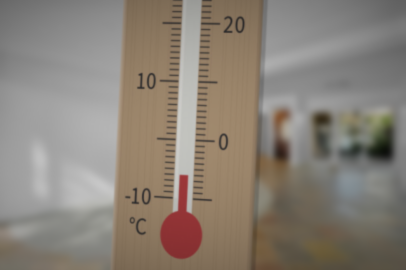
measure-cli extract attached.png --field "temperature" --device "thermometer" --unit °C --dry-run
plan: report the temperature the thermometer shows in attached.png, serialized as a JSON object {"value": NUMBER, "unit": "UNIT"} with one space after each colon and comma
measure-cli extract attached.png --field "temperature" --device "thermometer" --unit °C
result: {"value": -6, "unit": "°C"}
